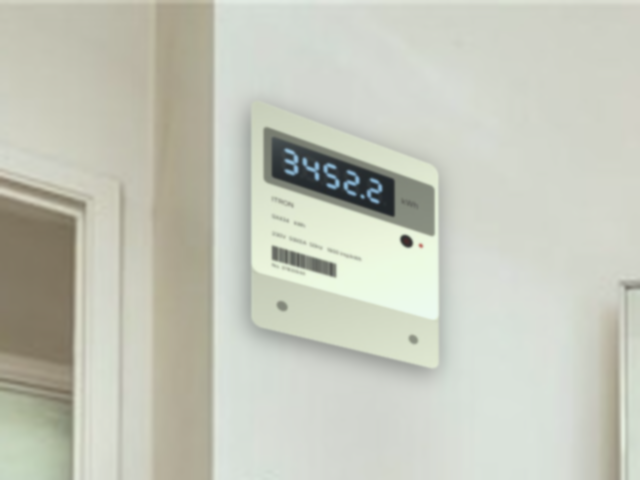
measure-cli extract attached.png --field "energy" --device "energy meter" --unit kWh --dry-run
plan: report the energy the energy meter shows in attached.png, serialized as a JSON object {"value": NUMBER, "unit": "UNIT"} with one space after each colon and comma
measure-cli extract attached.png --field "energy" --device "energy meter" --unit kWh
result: {"value": 3452.2, "unit": "kWh"}
